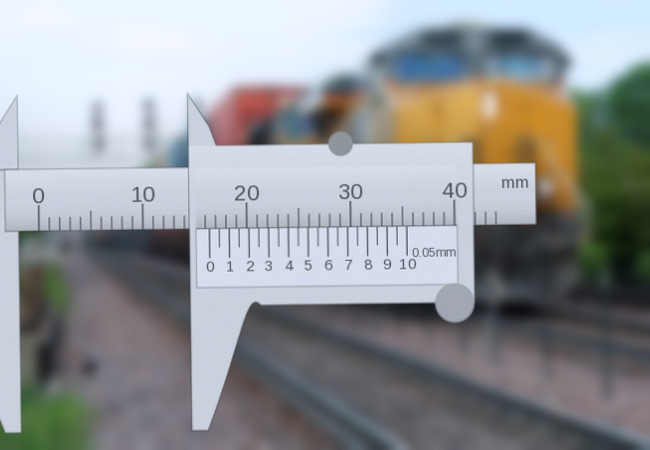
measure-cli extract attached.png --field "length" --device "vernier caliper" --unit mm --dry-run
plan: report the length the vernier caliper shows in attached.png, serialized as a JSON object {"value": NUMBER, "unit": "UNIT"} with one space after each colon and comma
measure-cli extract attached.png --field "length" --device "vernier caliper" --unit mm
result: {"value": 16.4, "unit": "mm"}
